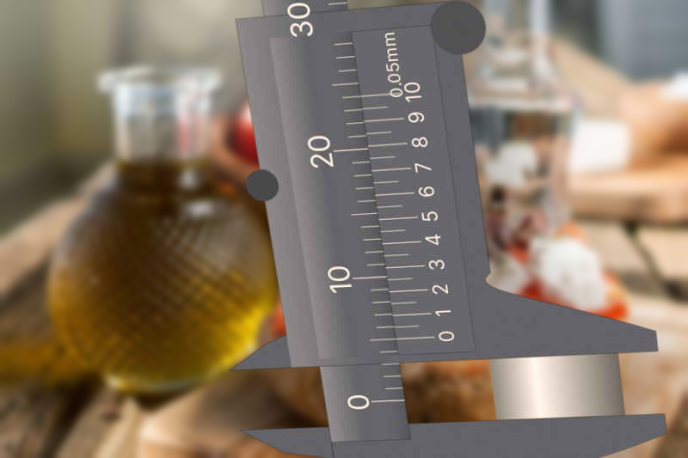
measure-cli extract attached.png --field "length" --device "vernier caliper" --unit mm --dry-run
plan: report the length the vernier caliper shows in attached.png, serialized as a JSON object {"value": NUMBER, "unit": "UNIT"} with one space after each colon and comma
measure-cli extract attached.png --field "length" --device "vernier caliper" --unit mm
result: {"value": 5.0, "unit": "mm"}
